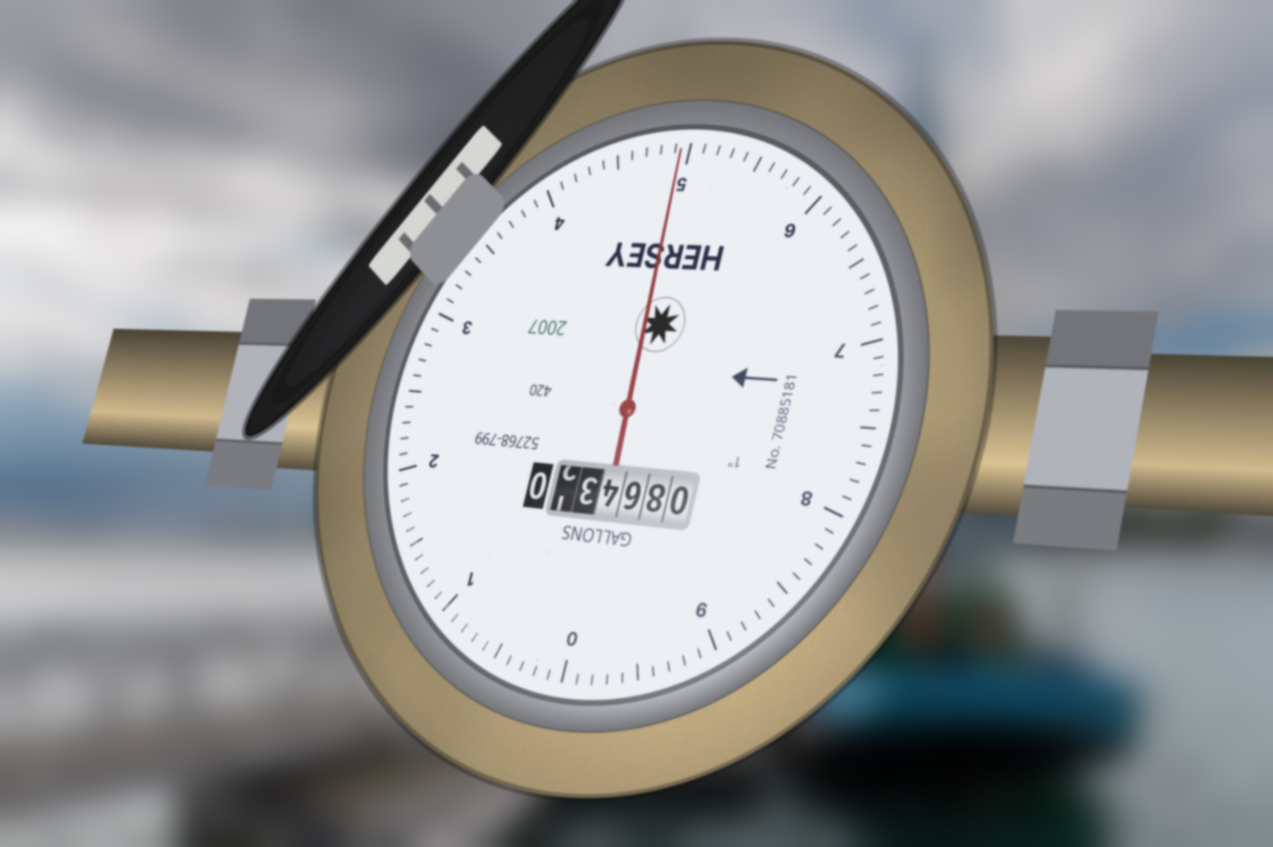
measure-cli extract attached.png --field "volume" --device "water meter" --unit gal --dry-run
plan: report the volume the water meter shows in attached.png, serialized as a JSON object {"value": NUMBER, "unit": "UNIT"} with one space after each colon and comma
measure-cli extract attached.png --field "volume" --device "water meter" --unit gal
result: {"value": 864314.9, "unit": "gal"}
